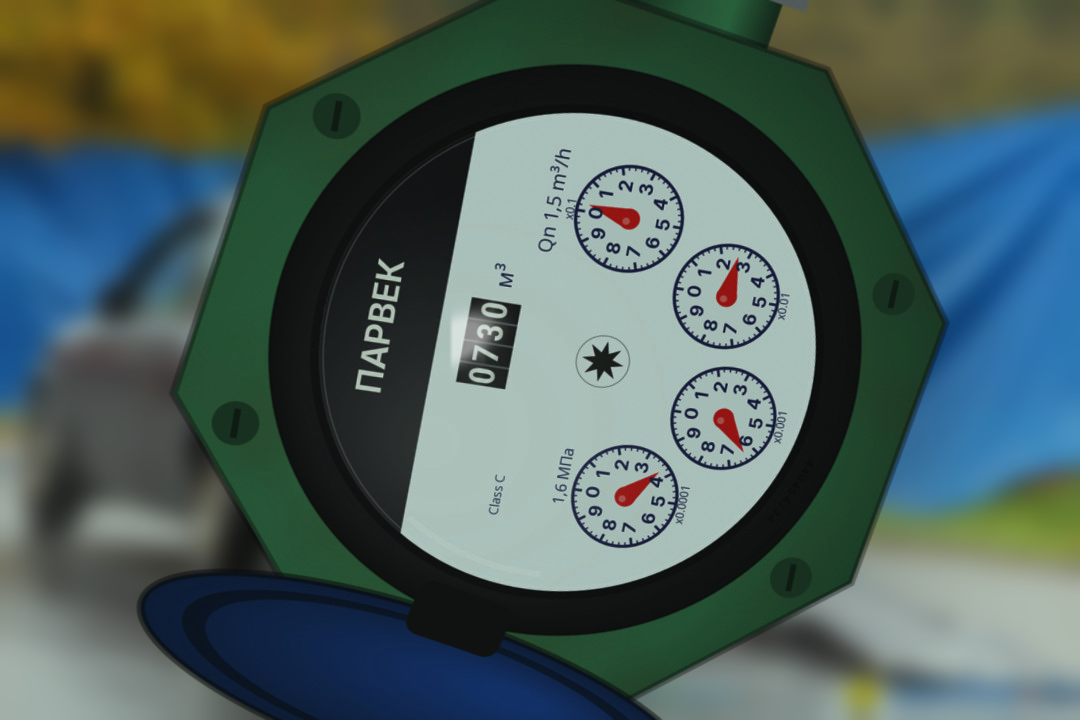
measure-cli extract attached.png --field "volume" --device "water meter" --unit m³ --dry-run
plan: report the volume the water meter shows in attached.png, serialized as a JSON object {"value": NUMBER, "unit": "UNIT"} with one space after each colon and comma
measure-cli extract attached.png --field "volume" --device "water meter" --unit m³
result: {"value": 730.0263, "unit": "m³"}
